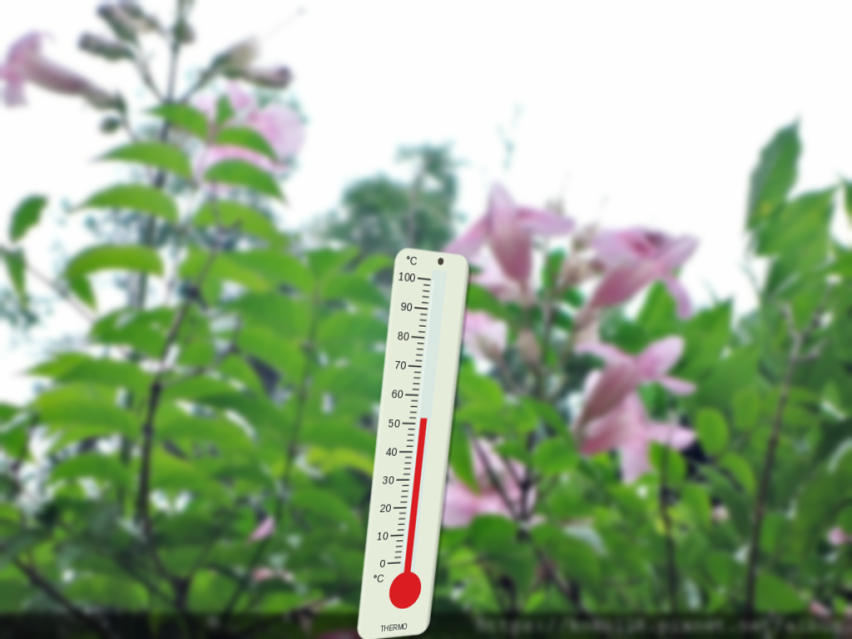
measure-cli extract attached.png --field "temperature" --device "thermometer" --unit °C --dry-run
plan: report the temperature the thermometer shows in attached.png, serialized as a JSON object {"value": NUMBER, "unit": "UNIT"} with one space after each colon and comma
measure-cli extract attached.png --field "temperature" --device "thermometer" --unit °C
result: {"value": 52, "unit": "°C"}
